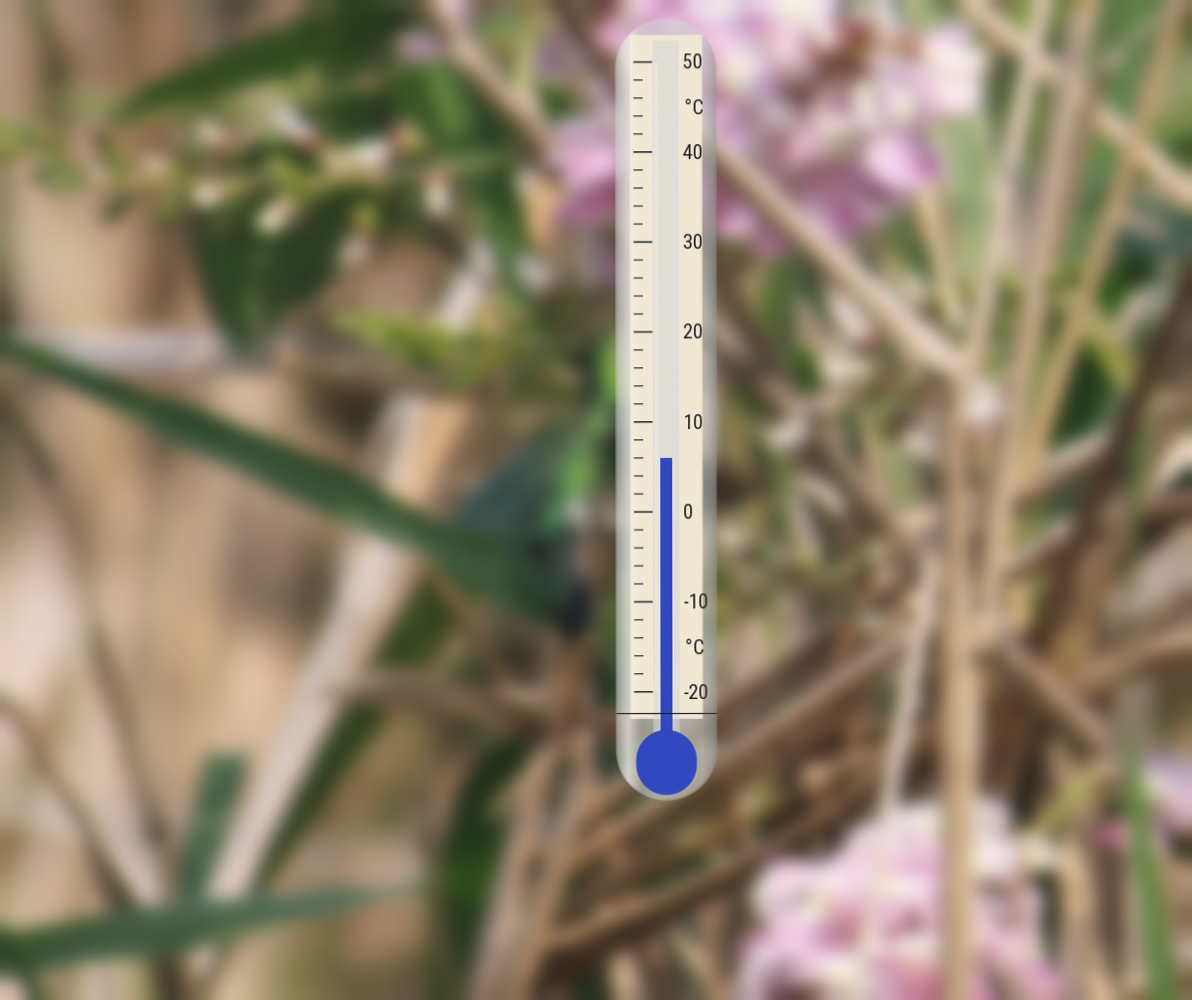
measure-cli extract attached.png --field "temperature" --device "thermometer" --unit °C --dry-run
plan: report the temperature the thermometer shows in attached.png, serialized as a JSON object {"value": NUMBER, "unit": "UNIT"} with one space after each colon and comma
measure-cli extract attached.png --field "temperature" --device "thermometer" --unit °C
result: {"value": 6, "unit": "°C"}
